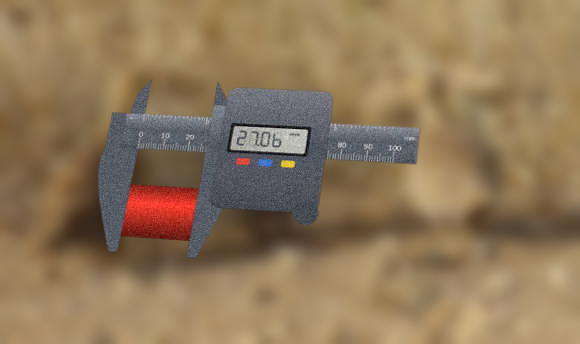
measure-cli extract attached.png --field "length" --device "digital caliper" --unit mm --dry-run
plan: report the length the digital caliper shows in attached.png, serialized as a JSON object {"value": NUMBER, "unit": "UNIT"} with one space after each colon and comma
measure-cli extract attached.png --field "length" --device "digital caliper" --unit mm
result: {"value": 27.06, "unit": "mm"}
